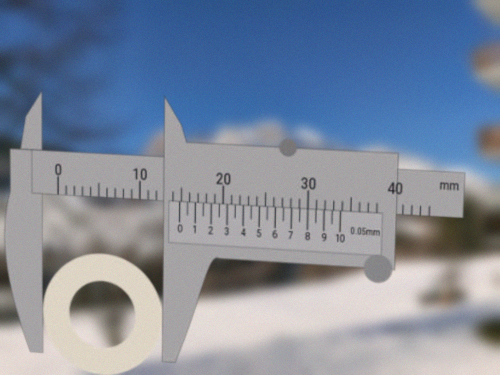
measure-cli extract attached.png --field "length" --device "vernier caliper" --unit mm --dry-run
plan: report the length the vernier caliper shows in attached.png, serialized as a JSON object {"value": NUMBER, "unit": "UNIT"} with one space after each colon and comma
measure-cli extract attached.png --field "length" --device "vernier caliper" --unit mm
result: {"value": 14.8, "unit": "mm"}
